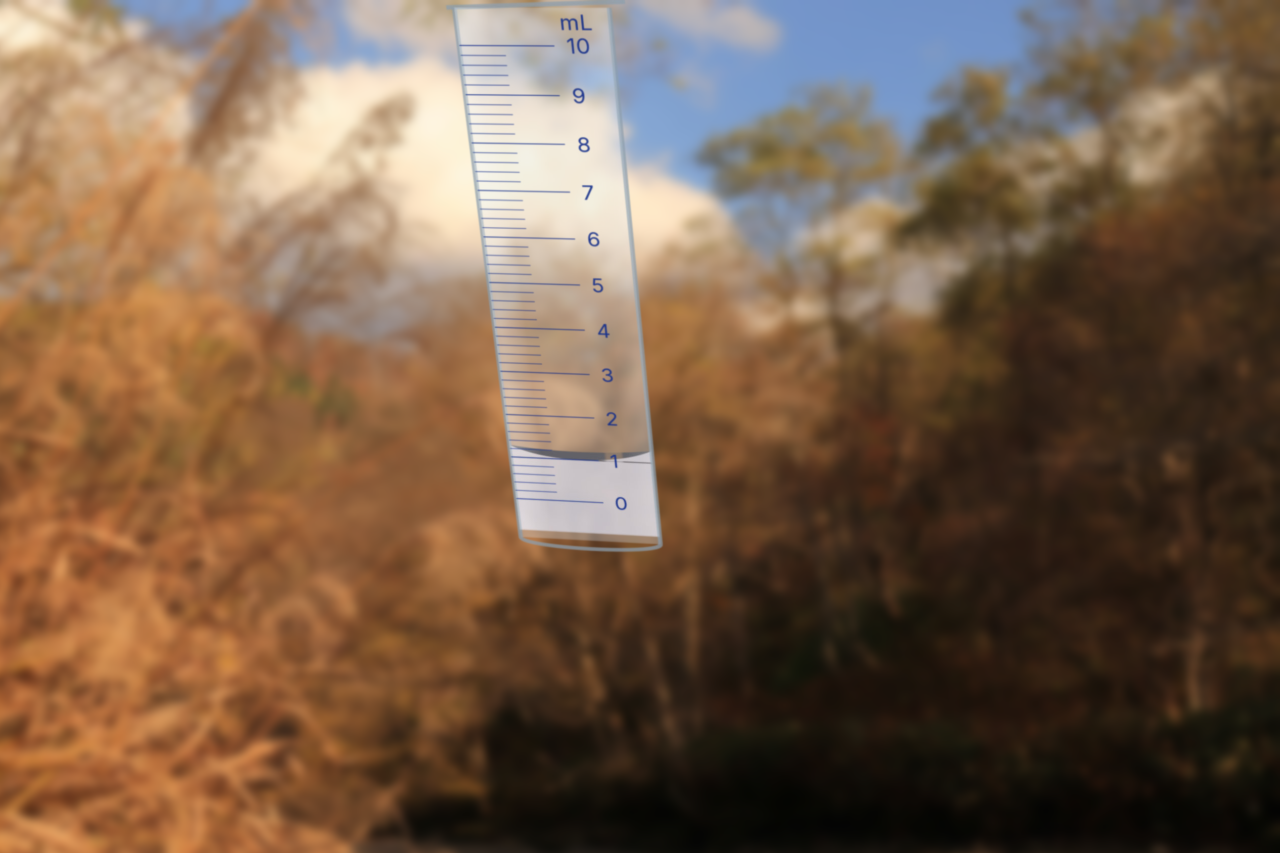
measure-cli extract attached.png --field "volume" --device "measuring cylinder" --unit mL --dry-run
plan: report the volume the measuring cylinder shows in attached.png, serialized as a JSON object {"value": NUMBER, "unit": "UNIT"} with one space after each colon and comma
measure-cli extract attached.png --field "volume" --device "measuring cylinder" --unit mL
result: {"value": 1, "unit": "mL"}
